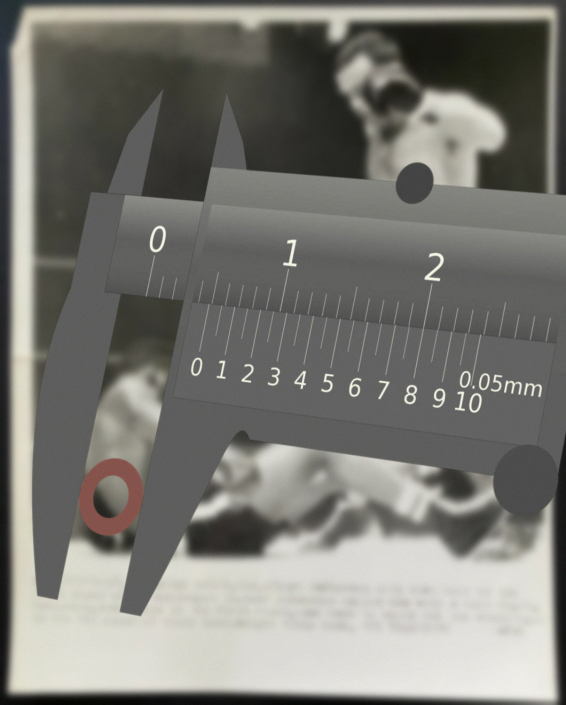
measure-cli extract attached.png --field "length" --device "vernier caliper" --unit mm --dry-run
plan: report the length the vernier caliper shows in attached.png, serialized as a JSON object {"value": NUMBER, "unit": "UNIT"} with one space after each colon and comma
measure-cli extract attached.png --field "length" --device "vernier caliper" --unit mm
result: {"value": 4.8, "unit": "mm"}
